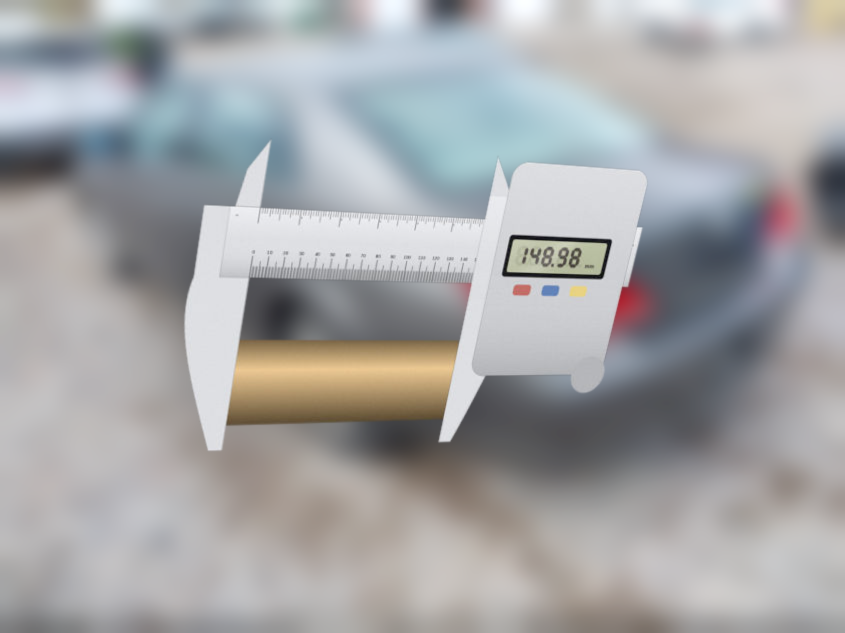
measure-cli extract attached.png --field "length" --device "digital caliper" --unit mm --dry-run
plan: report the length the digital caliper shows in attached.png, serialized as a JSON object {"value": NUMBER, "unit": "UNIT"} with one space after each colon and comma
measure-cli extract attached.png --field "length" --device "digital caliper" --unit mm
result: {"value": 148.98, "unit": "mm"}
